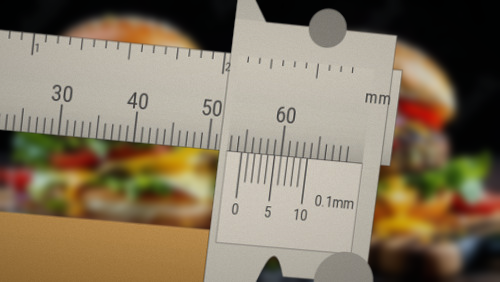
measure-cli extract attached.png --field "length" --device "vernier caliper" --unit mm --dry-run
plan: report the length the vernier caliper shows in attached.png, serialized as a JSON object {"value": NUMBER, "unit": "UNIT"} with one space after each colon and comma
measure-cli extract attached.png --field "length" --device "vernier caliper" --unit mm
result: {"value": 54.6, "unit": "mm"}
